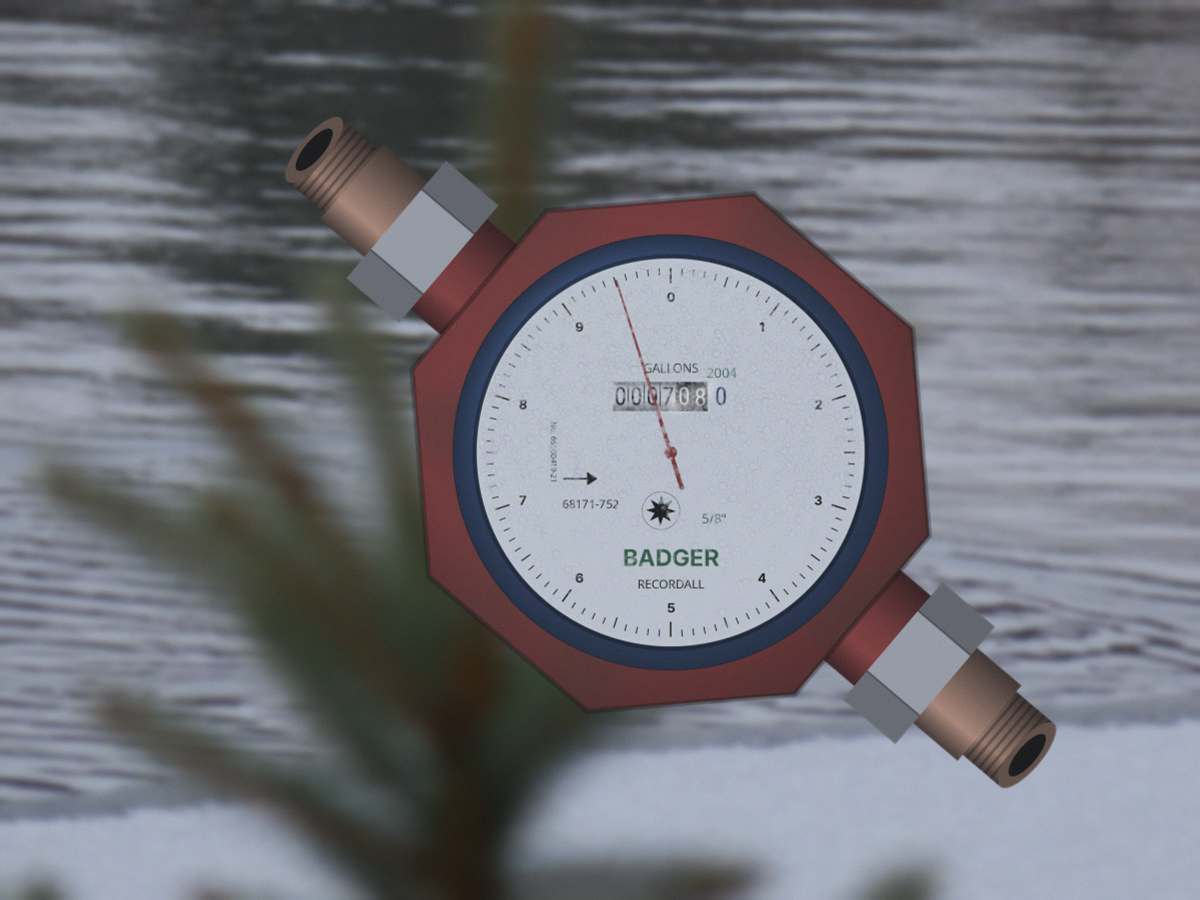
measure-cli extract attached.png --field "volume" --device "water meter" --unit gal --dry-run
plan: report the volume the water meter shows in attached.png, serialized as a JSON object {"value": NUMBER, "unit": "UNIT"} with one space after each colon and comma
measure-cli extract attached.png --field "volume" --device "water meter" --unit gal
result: {"value": 7079.5, "unit": "gal"}
